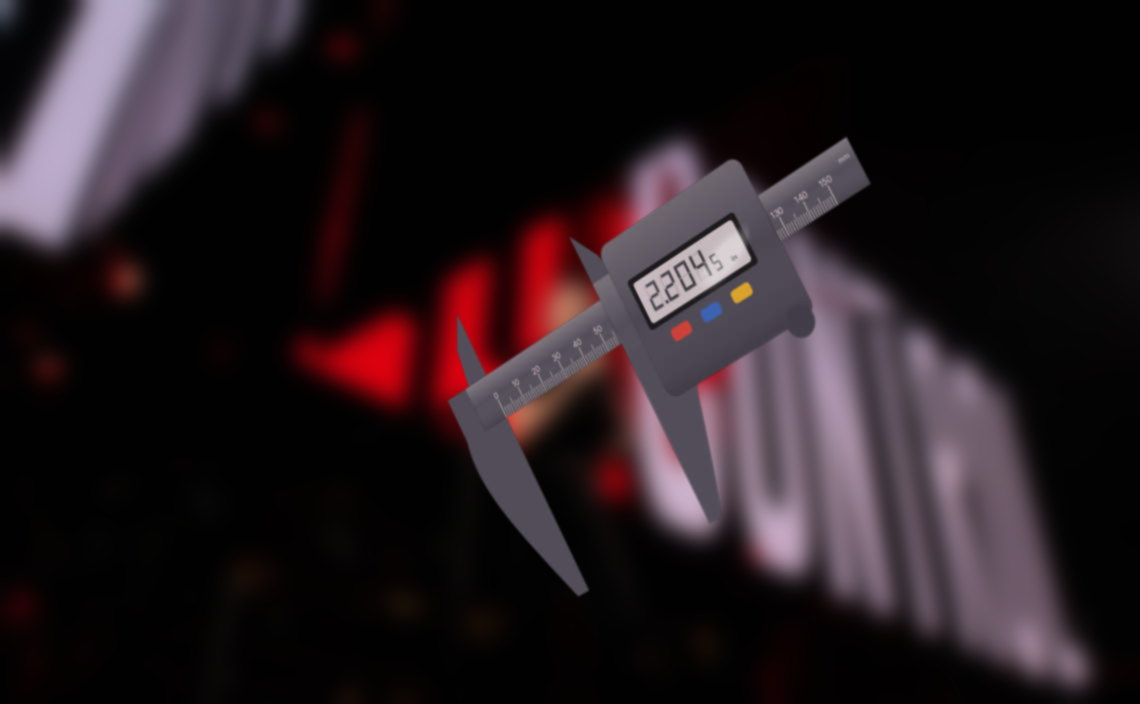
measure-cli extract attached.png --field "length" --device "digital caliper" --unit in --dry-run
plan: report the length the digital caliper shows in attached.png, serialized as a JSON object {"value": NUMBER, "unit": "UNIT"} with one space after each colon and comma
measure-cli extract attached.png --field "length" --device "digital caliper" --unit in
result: {"value": 2.2045, "unit": "in"}
